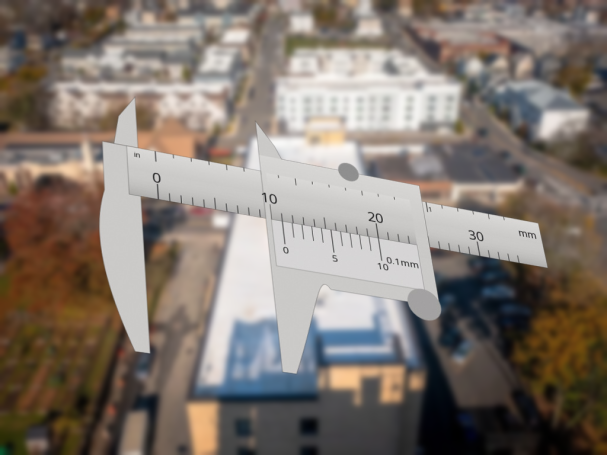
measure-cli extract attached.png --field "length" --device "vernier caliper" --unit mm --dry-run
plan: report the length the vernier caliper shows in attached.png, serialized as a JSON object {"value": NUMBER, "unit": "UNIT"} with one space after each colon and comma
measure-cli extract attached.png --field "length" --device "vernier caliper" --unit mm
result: {"value": 11.0, "unit": "mm"}
